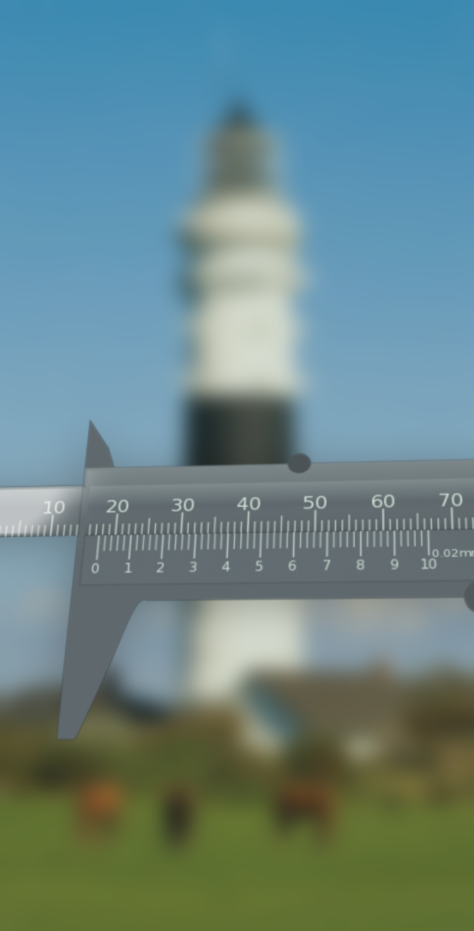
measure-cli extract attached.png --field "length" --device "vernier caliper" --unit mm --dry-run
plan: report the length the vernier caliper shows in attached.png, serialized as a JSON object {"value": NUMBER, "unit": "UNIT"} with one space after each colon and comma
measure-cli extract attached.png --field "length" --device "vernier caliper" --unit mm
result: {"value": 17.5, "unit": "mm"}
